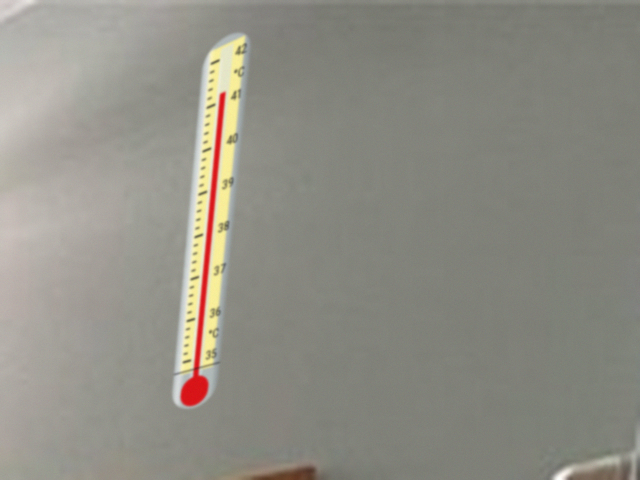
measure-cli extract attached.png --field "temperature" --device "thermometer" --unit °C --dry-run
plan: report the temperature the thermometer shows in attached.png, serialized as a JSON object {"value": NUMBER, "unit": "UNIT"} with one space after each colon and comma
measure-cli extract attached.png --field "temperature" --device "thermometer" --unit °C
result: {"value": 41.2, "unit": "°C"}
